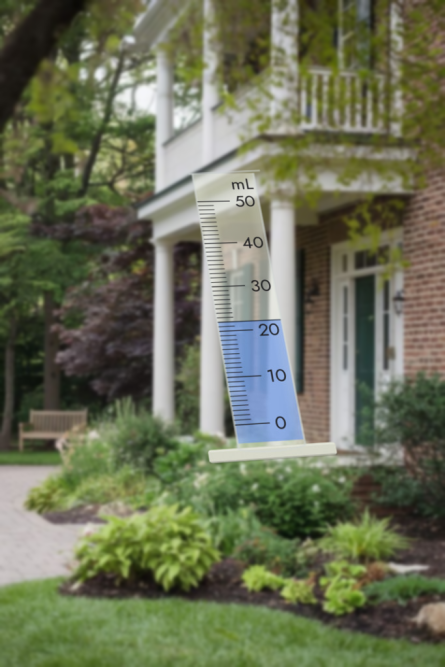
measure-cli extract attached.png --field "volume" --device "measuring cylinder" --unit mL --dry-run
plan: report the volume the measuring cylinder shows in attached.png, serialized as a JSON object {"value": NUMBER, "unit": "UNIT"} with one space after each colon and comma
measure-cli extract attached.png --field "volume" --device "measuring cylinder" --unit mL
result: {"value": 22, "unit": "mL"}
